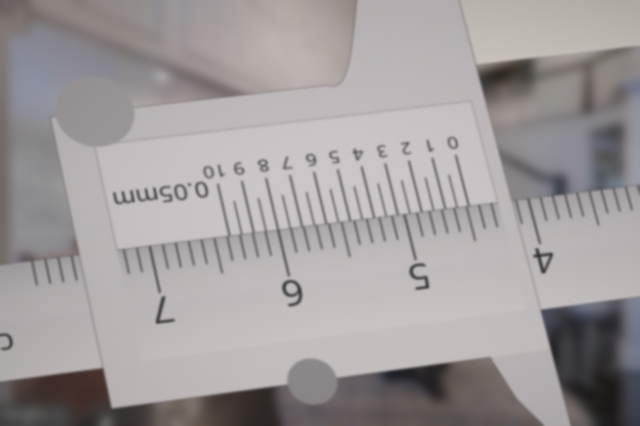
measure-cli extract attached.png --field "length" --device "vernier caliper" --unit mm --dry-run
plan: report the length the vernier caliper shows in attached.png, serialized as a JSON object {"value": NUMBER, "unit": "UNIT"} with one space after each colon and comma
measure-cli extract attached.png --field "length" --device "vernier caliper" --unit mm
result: {"value": 44.8, "unit": "mm"}
